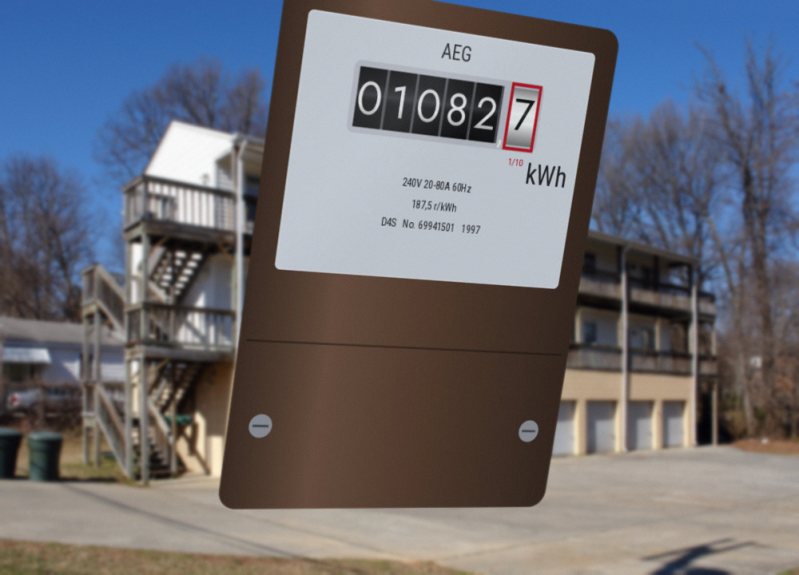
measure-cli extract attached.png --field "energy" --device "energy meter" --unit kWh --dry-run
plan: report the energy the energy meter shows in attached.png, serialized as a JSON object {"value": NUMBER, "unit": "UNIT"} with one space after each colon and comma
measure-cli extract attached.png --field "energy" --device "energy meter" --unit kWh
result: {"value": 1082.7, "unit": "kWh"}
